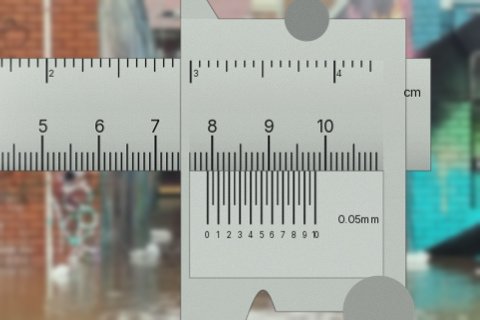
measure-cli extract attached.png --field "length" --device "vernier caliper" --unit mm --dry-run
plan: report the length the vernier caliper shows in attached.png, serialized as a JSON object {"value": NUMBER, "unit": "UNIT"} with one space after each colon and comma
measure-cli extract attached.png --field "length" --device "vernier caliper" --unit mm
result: {"value": 79.2, "unit": "mm"}
